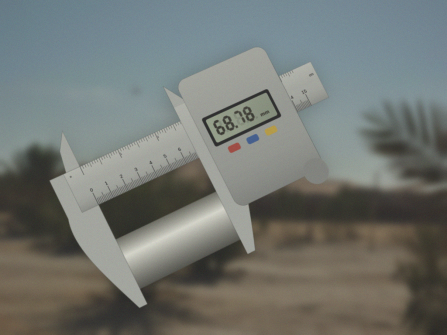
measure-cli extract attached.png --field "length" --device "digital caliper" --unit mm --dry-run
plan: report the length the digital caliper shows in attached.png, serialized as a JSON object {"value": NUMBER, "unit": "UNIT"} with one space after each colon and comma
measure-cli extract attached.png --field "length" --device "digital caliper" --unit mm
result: {"value": 68.78, "unit": "mm"}
